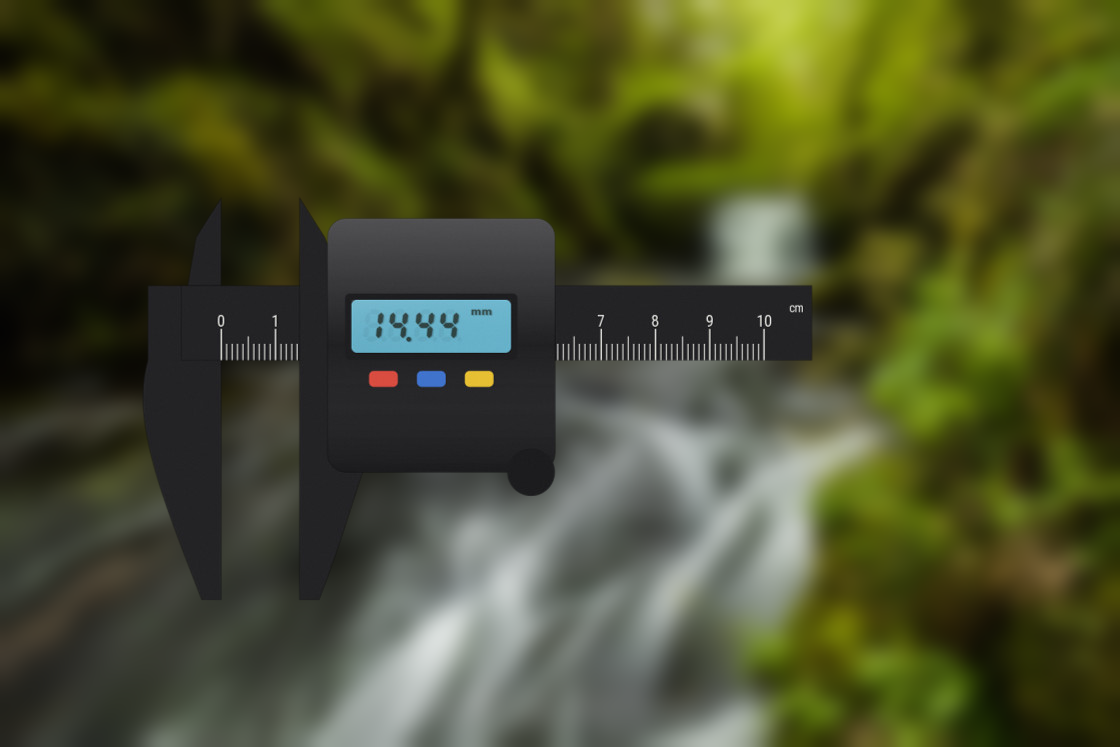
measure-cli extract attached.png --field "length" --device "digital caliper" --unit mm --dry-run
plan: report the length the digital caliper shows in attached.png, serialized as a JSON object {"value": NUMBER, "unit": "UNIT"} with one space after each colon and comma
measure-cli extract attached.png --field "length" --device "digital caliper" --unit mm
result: {"value": 14.44, "unit": "mm"}
